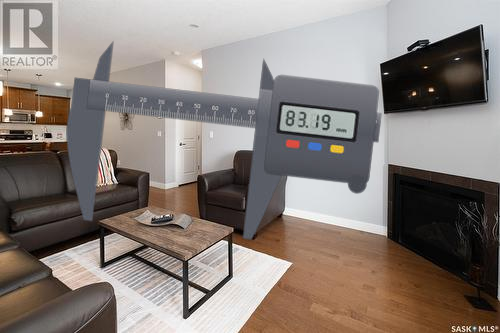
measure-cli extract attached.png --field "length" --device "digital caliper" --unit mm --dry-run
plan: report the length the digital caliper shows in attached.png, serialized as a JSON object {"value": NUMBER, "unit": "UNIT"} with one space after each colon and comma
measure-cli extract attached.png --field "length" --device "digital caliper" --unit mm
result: {"value": 83.19, "unit": "mm"}
